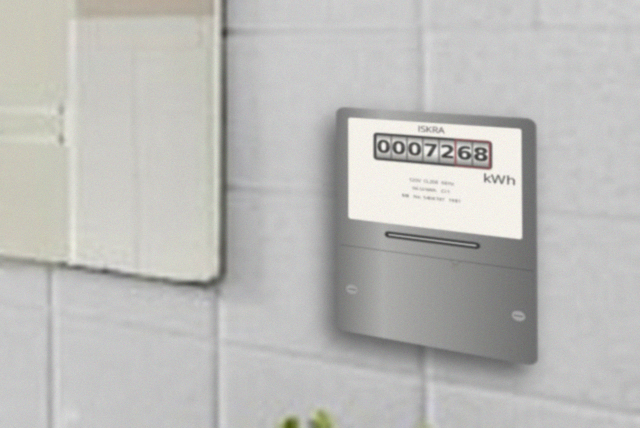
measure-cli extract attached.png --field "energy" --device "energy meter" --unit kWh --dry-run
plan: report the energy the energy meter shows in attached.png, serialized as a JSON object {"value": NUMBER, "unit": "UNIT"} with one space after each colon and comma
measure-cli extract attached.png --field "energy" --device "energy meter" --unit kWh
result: {"value": 72.68, "unit": "kWh"}
